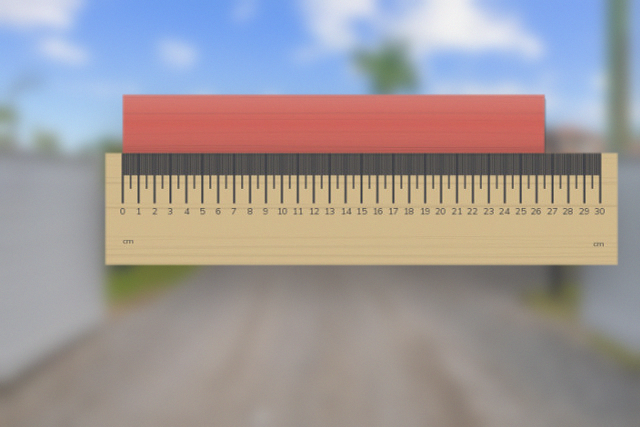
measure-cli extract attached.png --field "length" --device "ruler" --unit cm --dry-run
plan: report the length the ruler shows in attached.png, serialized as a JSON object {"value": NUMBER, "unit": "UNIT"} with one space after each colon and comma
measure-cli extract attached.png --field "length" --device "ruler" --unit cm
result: {"value": 26.5, "unit": "cm"}
